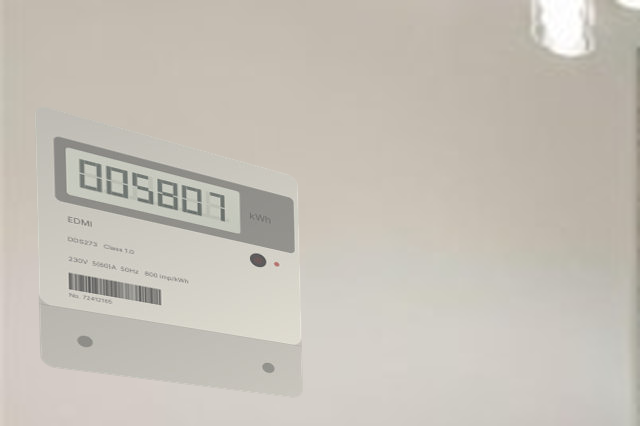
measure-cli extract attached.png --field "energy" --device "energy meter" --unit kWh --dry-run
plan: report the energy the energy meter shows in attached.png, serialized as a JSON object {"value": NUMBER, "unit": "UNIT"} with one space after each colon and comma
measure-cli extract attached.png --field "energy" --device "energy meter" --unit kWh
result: {"value": 5807, "unit": "kWh"}
